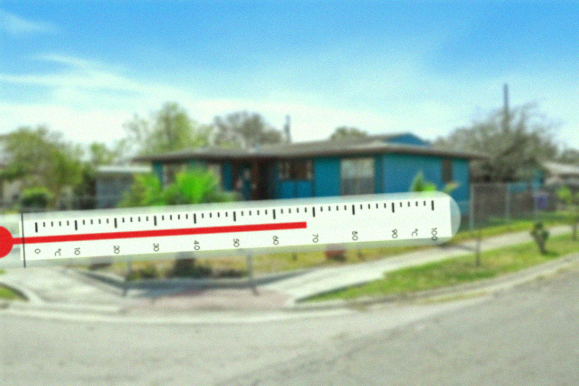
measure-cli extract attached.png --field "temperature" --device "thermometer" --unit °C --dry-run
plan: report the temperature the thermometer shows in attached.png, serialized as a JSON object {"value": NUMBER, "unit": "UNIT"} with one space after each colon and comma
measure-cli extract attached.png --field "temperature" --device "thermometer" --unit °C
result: {"value": 68, "unit": "°C"}
